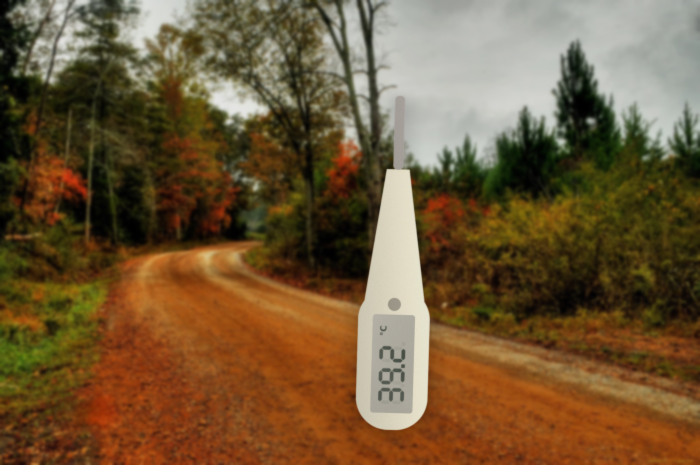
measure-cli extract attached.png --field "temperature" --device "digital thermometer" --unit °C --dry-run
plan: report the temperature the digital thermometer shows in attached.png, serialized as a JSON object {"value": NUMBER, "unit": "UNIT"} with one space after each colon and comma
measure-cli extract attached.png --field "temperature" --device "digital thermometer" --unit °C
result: {"value": 39.2, "unit": "°C"}
